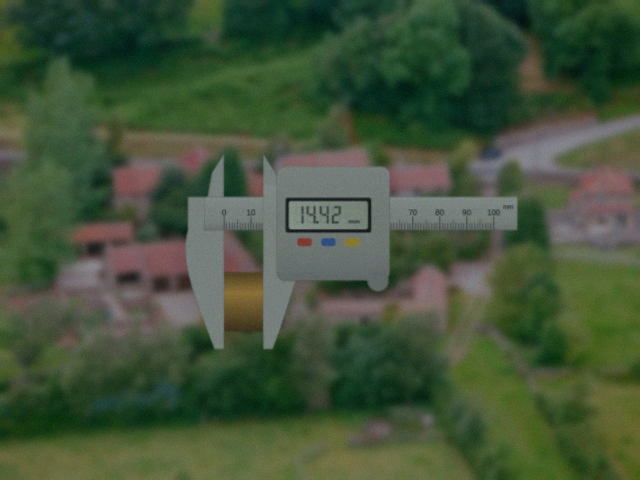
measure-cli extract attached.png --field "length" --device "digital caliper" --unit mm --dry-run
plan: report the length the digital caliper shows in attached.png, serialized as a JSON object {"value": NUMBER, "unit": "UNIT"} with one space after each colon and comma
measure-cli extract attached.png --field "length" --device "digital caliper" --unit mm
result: {"value": 14.42, "unit": "mm"}
